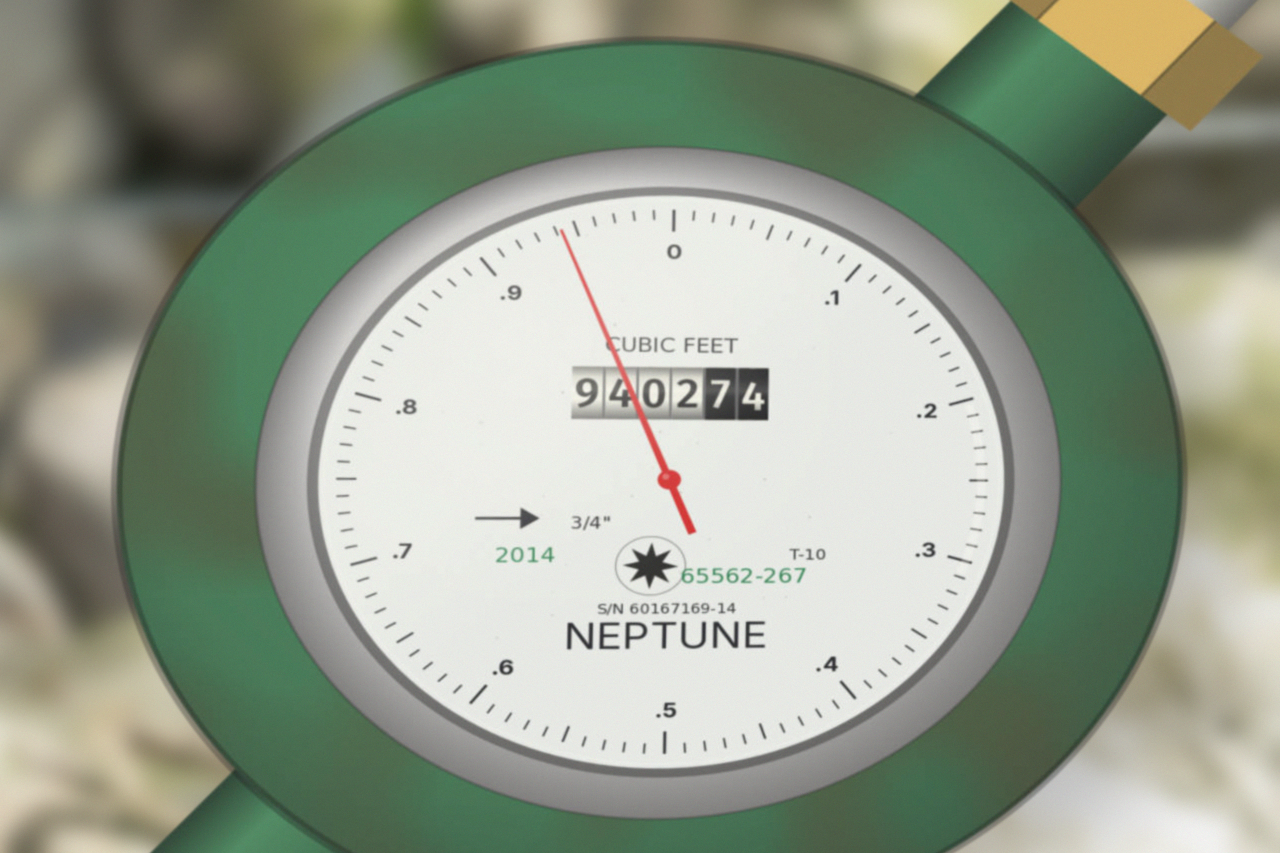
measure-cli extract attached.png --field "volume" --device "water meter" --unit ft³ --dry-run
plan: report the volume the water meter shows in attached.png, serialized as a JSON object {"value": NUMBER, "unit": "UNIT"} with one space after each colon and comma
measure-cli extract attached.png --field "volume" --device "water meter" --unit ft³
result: {"value": 940273.94, "unit": "ft³"}
